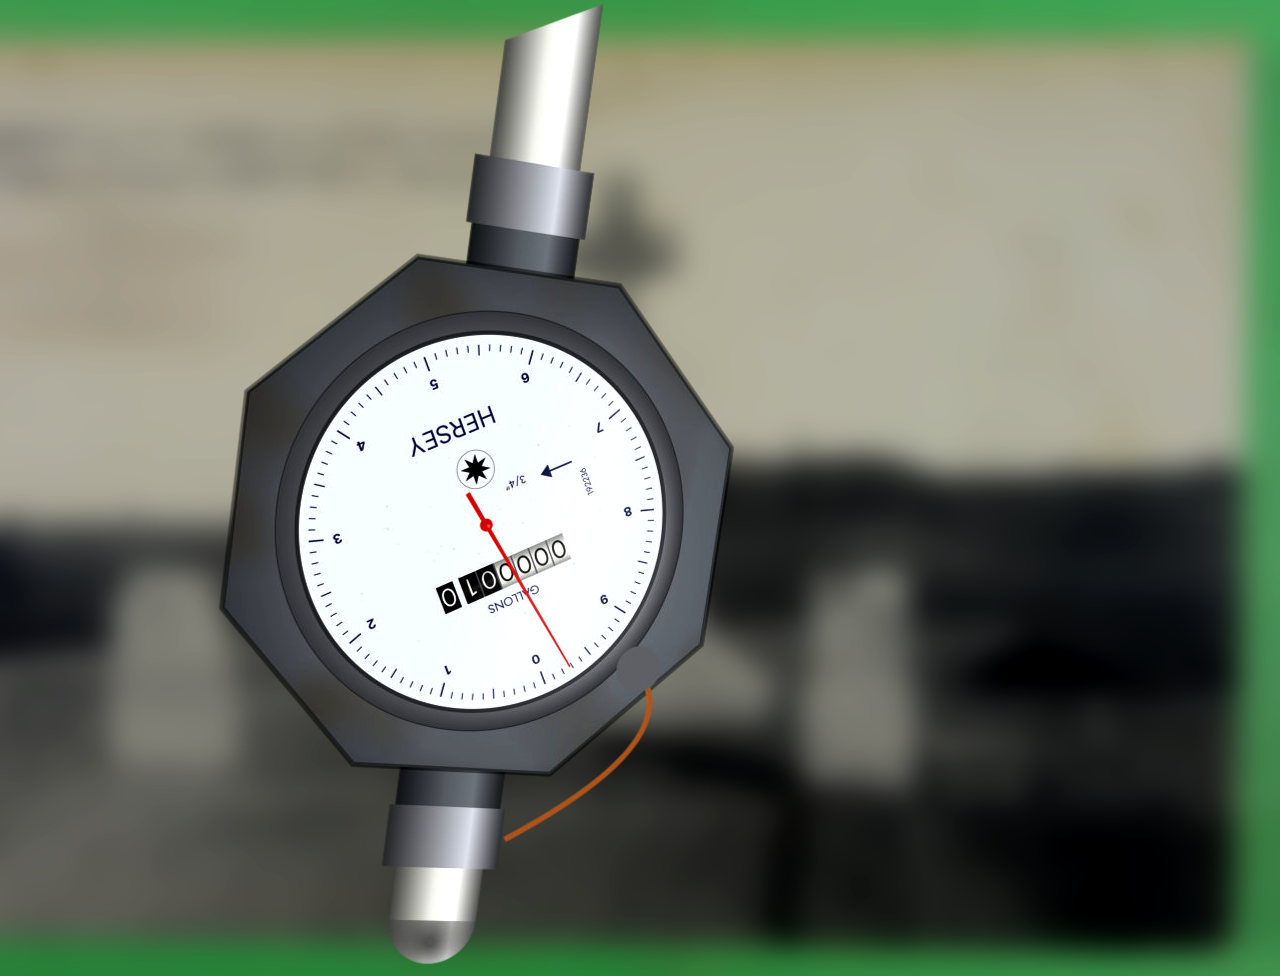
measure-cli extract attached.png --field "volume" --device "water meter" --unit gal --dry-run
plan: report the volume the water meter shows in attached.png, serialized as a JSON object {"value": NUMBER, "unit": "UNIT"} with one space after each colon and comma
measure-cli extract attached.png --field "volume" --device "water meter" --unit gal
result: {"value": 9.7, "unit": "gal"}
